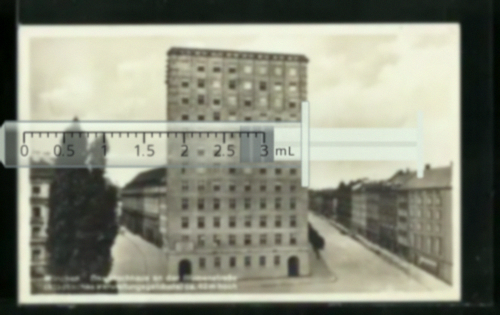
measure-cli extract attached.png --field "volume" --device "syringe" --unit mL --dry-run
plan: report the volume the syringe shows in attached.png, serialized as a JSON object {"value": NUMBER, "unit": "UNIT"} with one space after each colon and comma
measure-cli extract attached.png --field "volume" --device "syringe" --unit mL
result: {"value": 2.7, "unit": "mL"}
